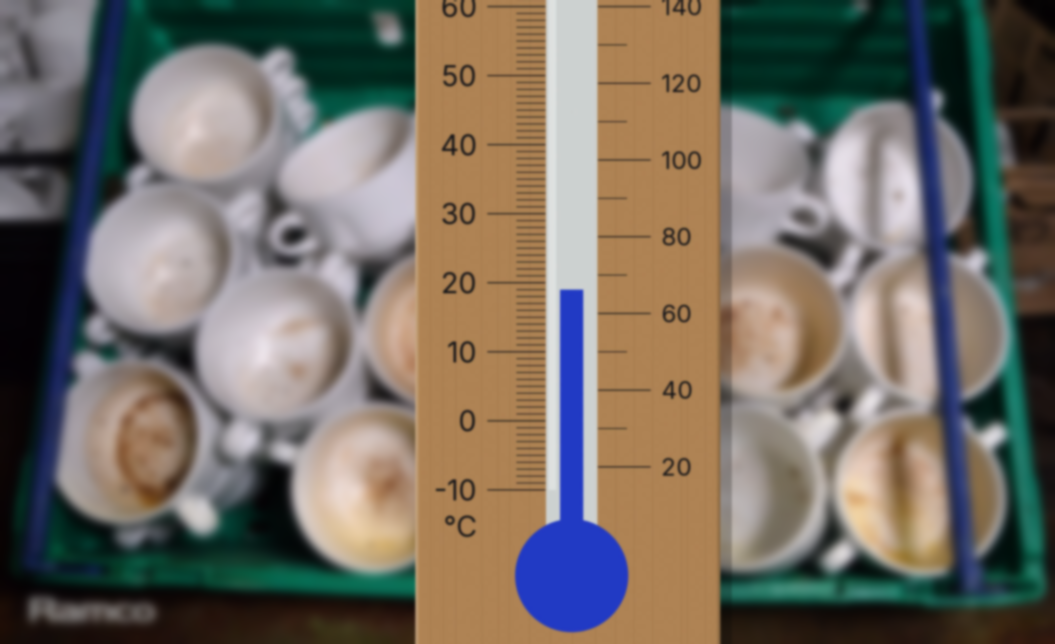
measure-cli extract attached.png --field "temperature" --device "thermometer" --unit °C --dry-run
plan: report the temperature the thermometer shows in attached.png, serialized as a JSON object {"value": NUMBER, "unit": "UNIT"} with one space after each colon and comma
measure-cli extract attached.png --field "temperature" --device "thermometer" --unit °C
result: {"value": 19, "unit": "°C"}
